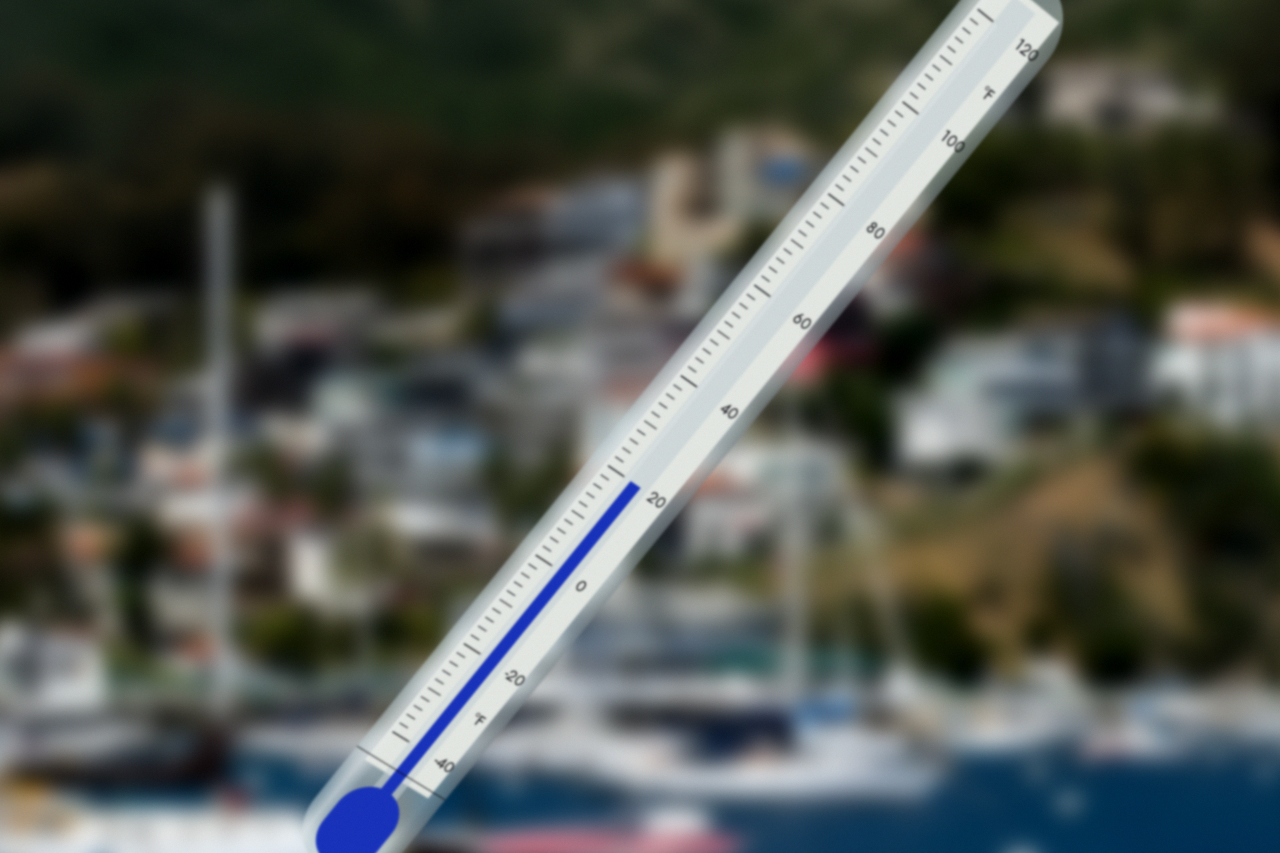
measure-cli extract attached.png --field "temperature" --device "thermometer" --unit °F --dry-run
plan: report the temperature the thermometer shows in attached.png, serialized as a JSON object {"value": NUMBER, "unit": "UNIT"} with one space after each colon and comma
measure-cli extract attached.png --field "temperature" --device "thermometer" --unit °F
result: {"value": 20, "unit": "°F"}
